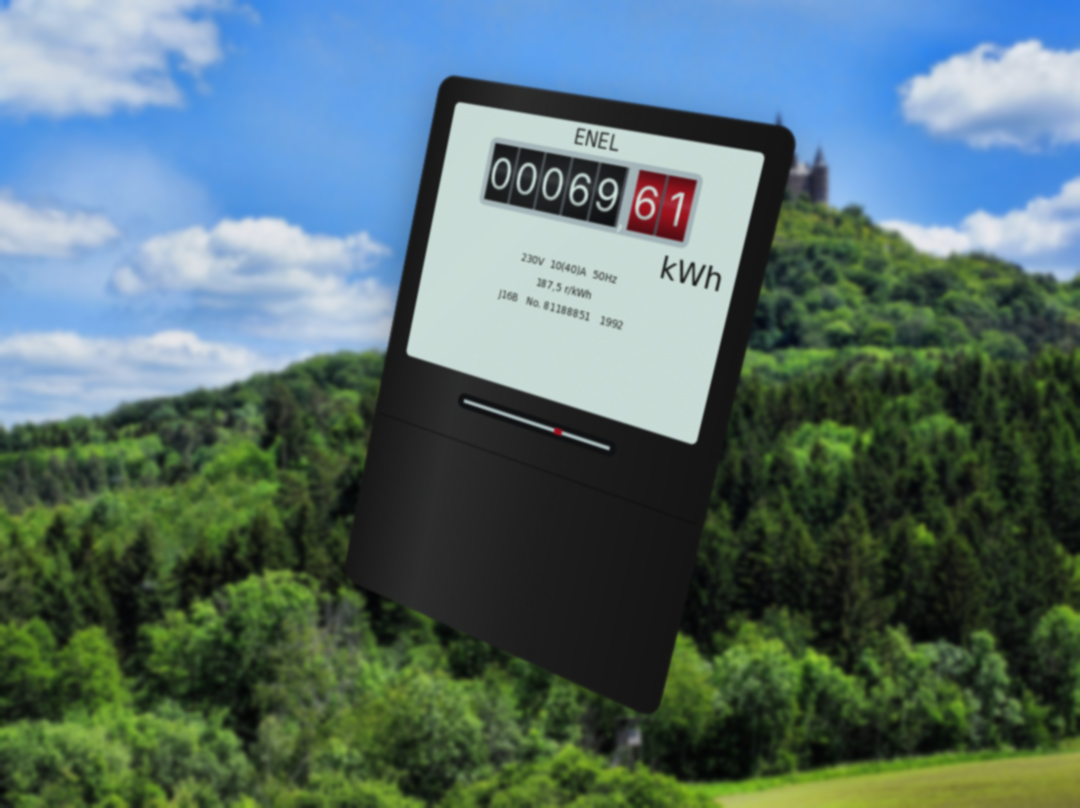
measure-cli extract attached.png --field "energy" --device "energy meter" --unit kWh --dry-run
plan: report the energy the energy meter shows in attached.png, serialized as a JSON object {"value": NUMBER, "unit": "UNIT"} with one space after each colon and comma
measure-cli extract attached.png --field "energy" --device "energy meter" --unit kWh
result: {"value": 69.61, "unit": "kWh"}
